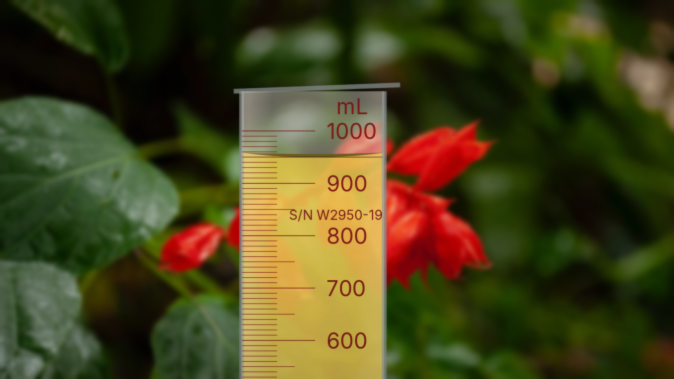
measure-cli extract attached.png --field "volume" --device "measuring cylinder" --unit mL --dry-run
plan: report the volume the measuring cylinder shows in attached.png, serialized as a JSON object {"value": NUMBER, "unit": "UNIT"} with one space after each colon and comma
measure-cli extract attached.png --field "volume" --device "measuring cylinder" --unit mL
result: {"value": 950, "unit": "mL"}
